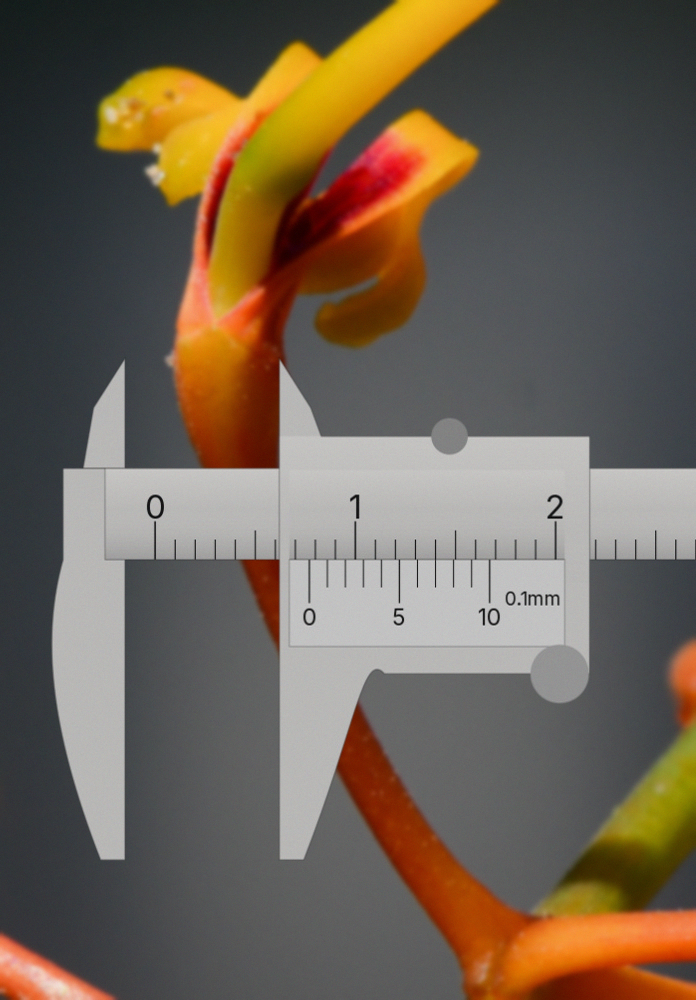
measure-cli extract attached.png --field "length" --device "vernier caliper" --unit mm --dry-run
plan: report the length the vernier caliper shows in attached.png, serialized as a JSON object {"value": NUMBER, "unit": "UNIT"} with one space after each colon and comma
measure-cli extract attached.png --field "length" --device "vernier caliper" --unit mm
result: {"value": 7.7, "unit": "mm"}
